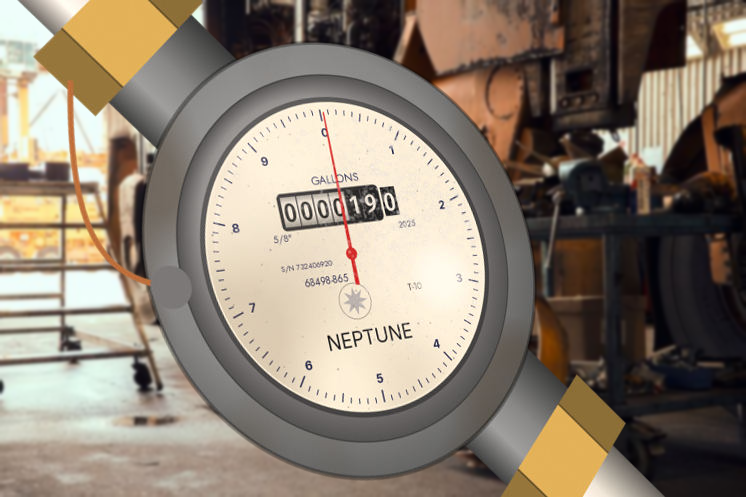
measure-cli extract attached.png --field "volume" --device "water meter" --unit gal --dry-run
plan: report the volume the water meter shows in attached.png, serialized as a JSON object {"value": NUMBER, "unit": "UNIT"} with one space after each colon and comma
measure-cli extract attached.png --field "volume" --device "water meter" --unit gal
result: {"value": 190.0, "unit": "gal"}
